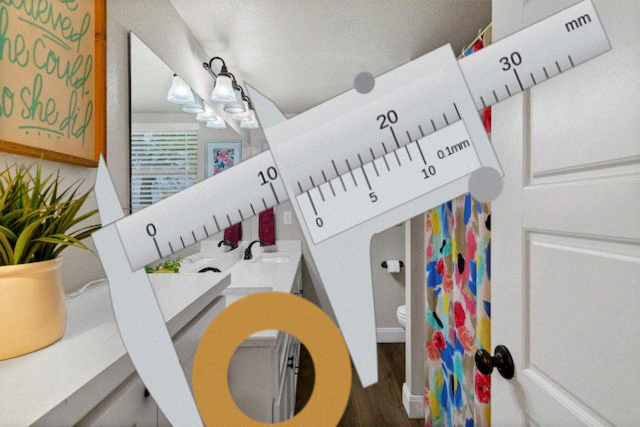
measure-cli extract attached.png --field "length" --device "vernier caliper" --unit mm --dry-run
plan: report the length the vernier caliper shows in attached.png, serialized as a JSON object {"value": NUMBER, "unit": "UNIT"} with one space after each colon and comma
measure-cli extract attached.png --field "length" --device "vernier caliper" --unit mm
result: {"value": 12.4, "unit": "mm"}
